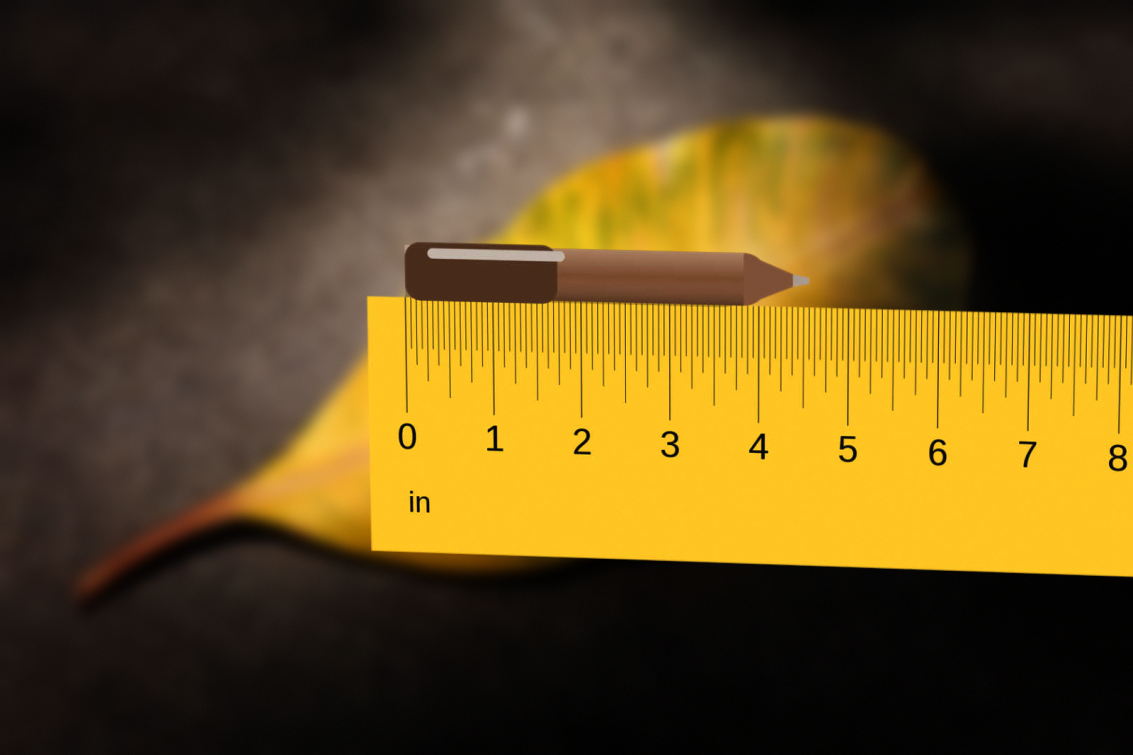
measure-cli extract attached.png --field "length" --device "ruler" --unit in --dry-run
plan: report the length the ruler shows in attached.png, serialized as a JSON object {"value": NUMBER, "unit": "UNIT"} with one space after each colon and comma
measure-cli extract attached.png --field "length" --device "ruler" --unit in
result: {"value": 4.5625, "unit": "in"}
